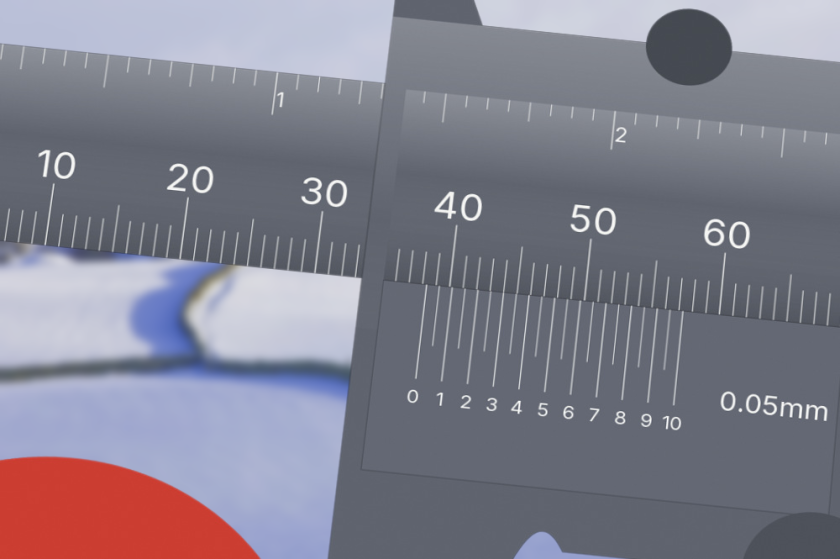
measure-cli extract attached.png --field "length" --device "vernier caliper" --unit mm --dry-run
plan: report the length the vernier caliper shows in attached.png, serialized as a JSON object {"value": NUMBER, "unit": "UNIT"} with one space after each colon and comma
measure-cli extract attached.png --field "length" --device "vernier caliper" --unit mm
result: {"value": 38.3, "unit": "mm"}
